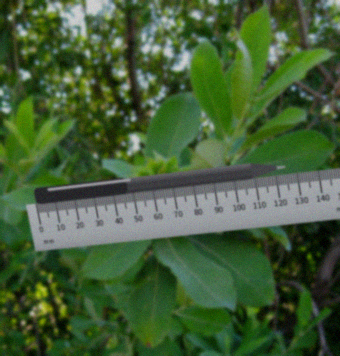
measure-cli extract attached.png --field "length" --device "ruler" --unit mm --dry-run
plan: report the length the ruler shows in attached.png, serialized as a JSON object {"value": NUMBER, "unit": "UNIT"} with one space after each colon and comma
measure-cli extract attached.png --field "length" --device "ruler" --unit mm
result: {"value": 125, "unit": "mm"}
